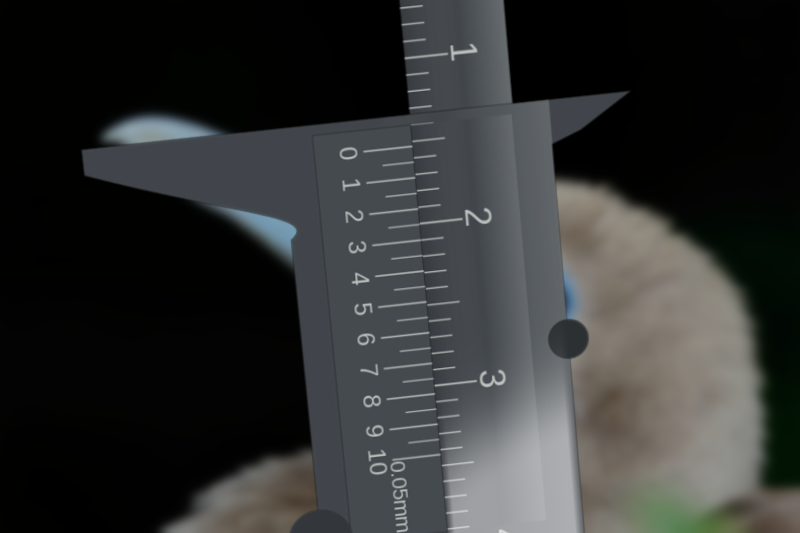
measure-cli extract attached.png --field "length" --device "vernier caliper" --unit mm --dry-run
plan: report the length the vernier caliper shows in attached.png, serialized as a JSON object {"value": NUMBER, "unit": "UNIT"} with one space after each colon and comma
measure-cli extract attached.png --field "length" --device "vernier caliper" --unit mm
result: {"value": 15.3, "unit": "mm"}
